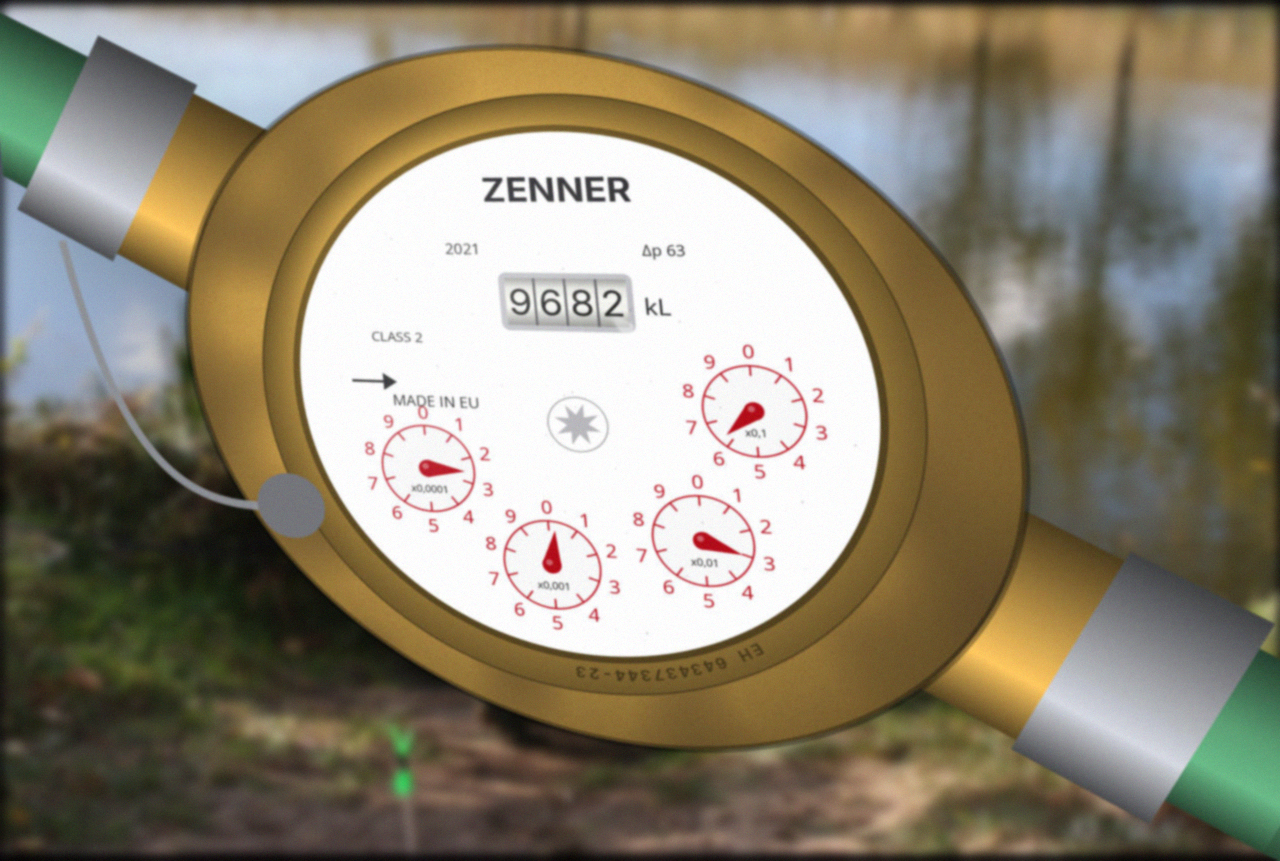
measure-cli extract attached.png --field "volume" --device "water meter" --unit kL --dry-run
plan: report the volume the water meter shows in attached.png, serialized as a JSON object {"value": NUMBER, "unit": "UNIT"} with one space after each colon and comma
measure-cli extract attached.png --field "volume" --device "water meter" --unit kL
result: {"value": 9682.6302, "unit": "kL"}
